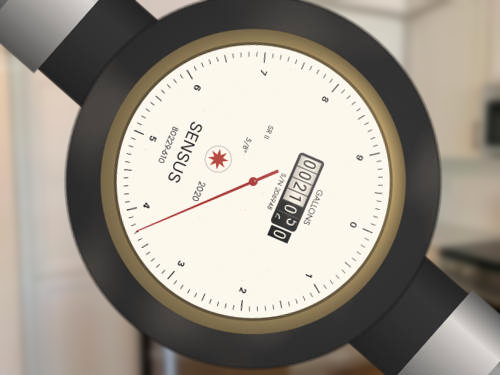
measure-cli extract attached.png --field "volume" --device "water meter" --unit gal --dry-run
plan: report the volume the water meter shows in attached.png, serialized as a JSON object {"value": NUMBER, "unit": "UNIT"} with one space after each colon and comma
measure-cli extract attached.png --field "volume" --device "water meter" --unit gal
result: {"value": 21053.7, "unit": "gal"}
